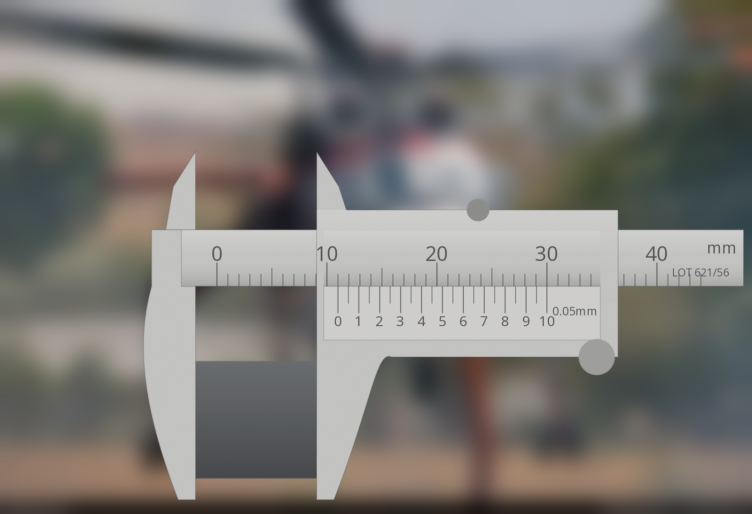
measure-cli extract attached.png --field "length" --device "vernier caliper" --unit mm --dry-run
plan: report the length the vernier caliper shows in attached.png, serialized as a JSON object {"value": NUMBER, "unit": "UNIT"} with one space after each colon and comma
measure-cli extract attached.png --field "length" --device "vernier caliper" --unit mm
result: {"value": 11.0, "unit": "mm"}
